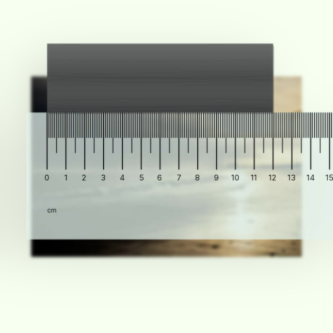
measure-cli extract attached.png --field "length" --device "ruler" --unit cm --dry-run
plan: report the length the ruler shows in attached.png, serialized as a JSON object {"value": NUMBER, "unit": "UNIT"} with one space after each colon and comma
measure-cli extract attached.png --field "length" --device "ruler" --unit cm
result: {"value": 12, "unit": "cm"}
